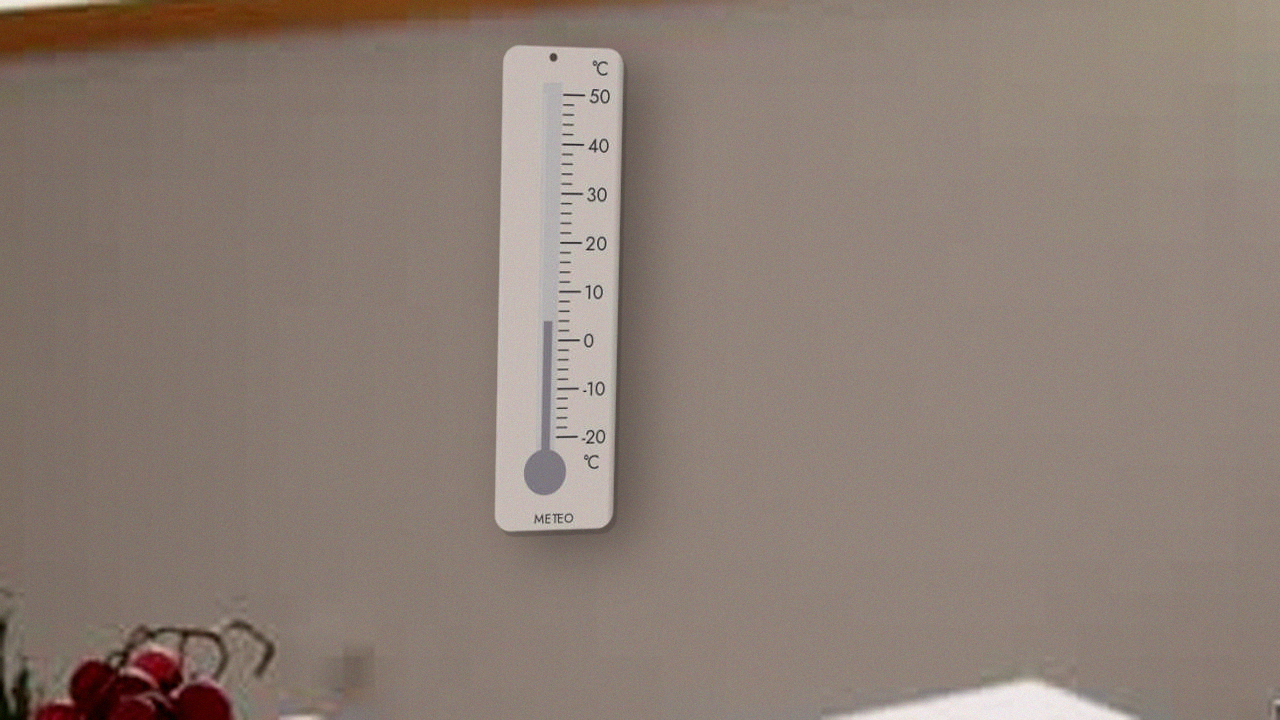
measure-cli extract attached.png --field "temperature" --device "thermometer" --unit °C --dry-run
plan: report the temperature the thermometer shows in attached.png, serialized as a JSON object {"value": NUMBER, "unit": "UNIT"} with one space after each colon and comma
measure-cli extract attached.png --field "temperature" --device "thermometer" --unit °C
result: {"value": 4, "unit": "°C"}
